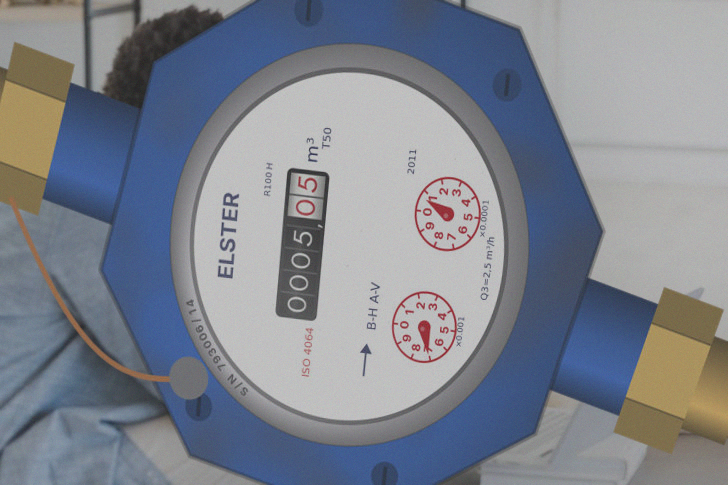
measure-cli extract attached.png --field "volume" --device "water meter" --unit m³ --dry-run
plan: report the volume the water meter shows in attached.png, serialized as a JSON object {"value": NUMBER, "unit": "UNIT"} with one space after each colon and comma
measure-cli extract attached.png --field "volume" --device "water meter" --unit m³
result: {"value": 5.0570, "unit": "m³"}
